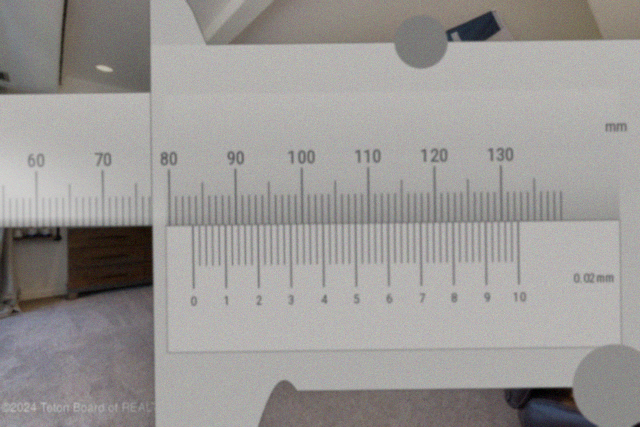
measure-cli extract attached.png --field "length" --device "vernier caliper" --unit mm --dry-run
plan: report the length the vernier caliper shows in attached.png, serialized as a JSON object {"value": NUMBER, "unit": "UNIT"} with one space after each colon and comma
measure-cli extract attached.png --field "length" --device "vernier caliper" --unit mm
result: {"value": 83.5, "unit": "mm"}
